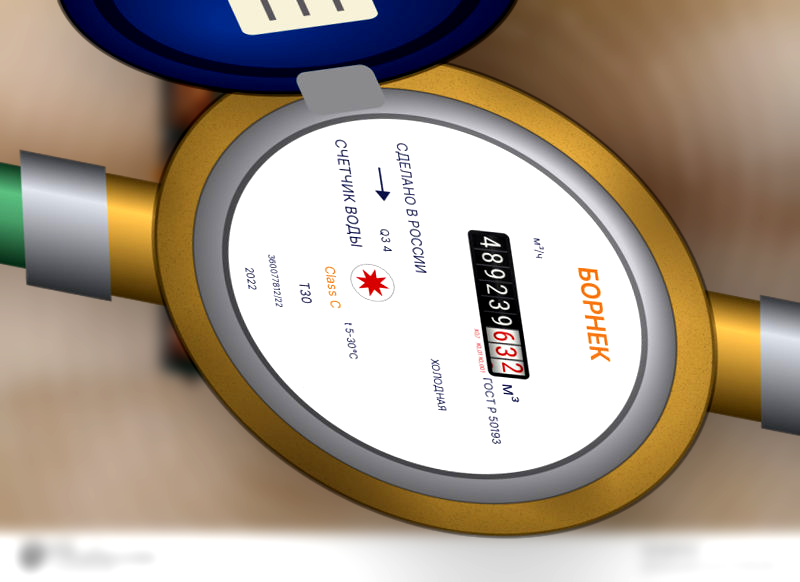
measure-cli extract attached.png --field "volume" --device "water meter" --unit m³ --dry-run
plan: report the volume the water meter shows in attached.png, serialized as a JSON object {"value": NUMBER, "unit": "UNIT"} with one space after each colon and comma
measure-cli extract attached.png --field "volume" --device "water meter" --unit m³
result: {"value": 489239.632, "unit": "m³"}
